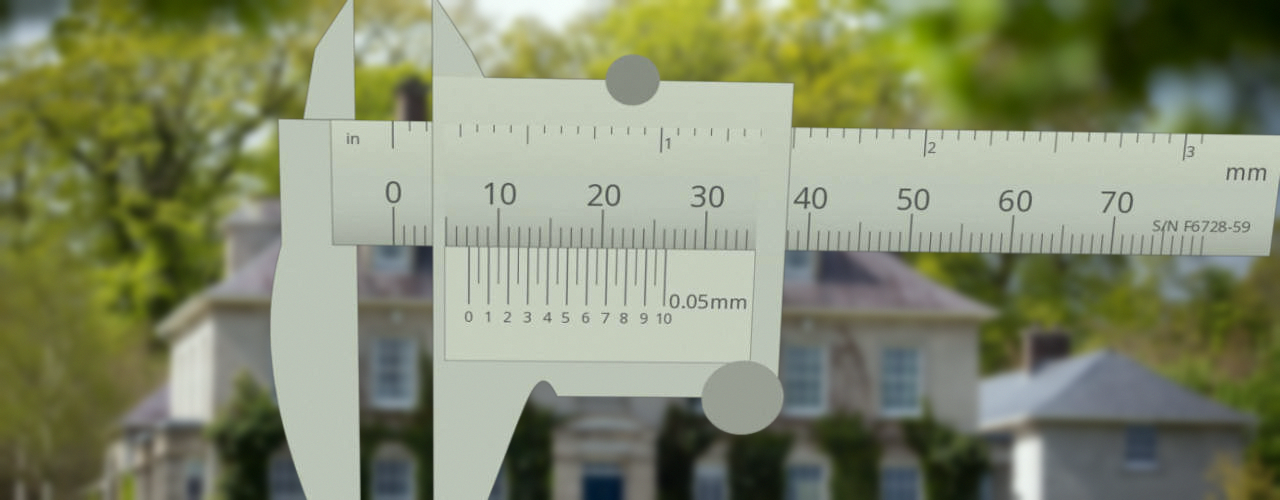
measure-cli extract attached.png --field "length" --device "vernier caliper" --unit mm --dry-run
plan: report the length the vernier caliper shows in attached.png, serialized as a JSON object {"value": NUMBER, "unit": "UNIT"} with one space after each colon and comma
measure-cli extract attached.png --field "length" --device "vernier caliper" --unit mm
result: {"value": 7.2, "unit": "mm"}
